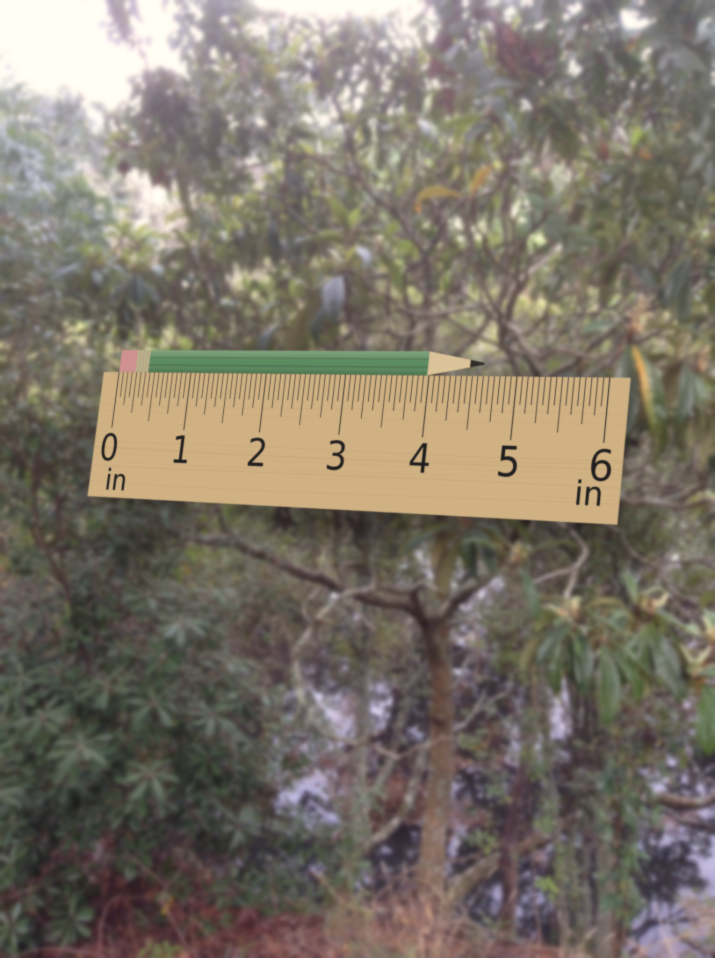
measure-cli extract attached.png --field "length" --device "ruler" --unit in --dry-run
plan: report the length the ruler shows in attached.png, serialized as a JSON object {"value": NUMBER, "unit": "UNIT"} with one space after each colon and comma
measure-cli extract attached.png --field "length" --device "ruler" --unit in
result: {"value": 4.625, "unit": "in"}
